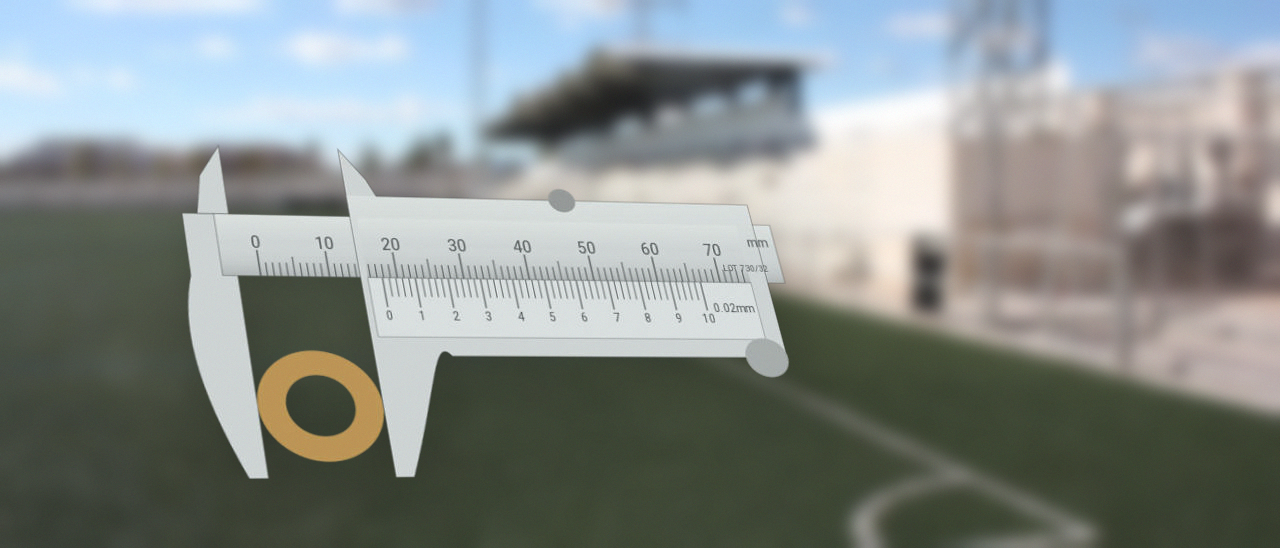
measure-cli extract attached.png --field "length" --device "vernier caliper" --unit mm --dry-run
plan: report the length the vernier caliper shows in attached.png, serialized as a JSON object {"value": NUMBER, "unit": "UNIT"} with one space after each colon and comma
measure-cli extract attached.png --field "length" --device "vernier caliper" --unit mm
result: {"value": 17.8, "unit": "mm"}
